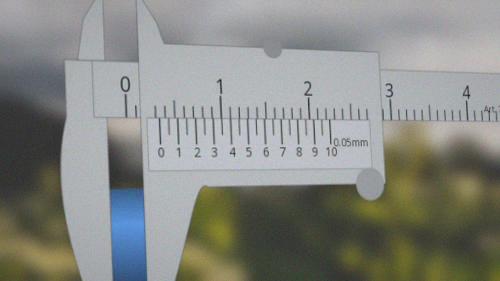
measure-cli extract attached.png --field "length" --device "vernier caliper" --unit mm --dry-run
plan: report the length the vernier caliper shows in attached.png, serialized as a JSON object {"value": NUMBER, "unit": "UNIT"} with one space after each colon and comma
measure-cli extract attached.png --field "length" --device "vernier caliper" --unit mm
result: {"value": 3.4, "unit": "mm"}
